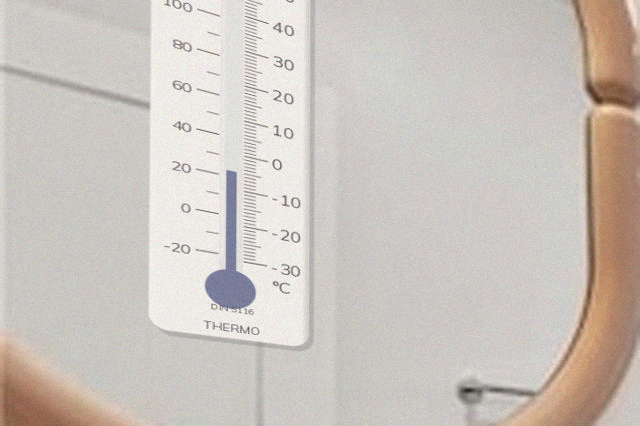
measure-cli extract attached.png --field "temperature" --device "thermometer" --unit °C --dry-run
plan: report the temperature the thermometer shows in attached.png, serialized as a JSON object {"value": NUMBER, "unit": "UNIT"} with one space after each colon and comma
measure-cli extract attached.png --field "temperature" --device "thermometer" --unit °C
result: {"value": -5, "unit": "°C"}
